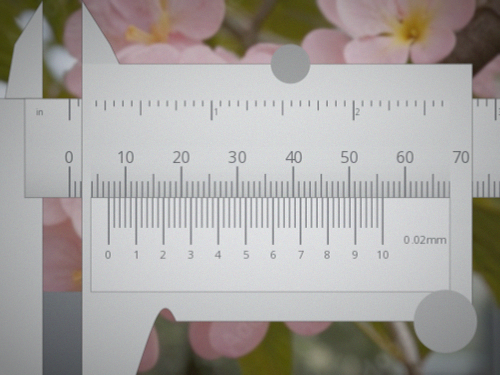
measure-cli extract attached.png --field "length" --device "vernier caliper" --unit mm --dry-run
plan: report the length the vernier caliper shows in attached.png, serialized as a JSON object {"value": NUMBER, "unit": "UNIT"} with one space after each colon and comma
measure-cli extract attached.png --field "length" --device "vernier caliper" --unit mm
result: {"value": 7.0, "unit": "mm"}
